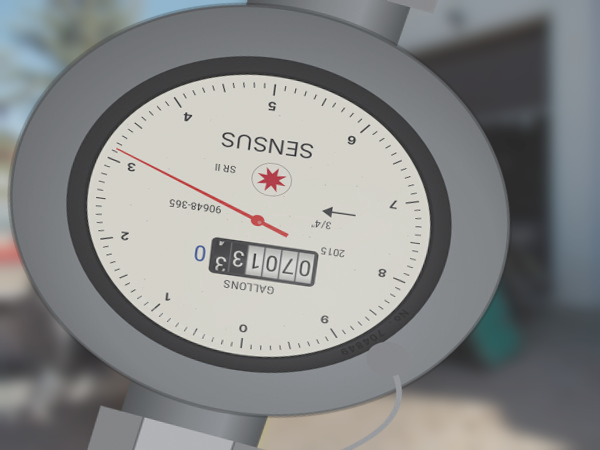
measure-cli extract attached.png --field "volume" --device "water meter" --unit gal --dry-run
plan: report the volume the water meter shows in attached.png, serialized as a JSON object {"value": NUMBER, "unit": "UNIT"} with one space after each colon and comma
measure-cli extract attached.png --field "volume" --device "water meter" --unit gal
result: {"value": 701333.1, "unit": "gal"}
